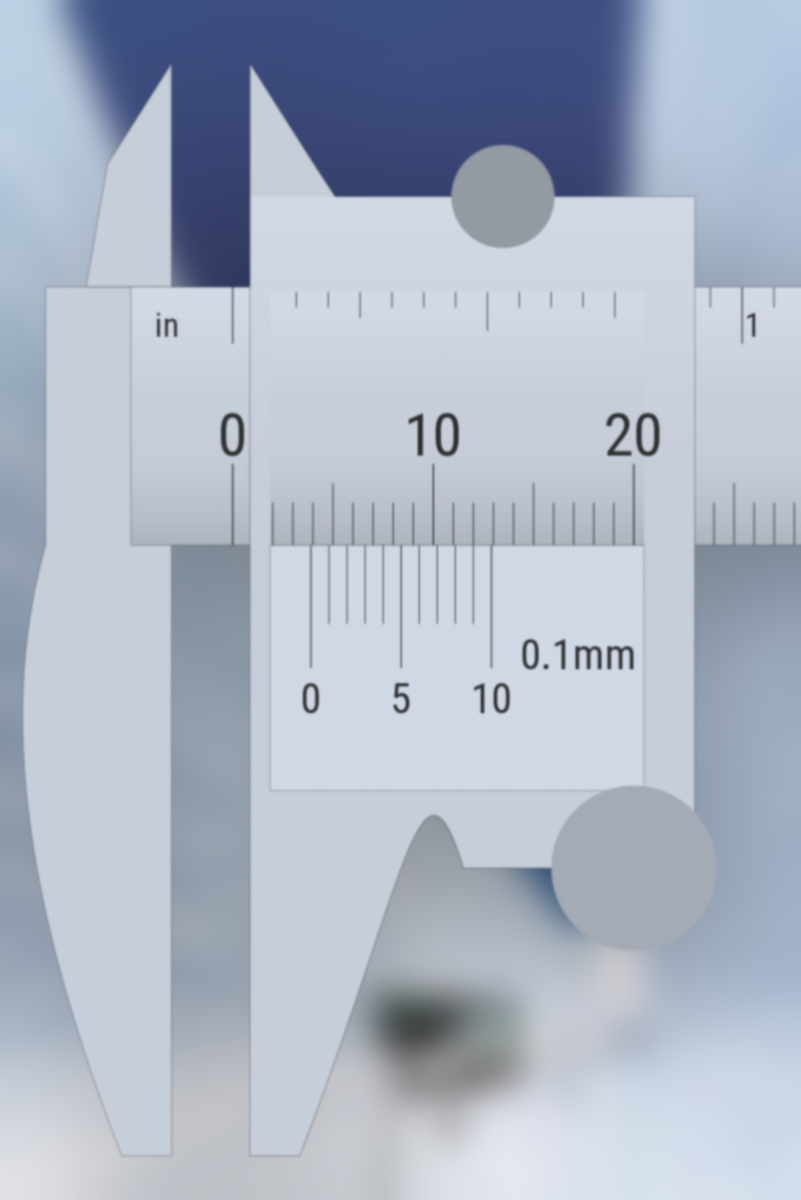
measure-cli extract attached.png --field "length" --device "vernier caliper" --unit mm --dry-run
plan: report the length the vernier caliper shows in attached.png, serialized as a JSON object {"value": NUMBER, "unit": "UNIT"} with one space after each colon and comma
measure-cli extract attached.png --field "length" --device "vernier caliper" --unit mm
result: {"value": 3.9, "unit": "mm"}
